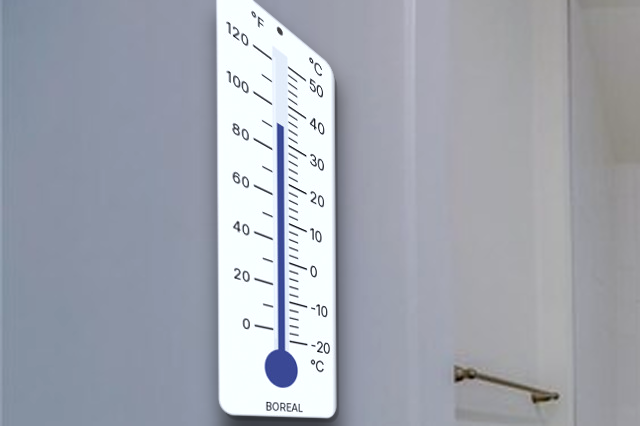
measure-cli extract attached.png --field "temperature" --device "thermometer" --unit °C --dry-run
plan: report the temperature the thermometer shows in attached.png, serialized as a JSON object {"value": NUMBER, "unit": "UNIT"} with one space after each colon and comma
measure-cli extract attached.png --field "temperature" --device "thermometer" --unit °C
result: {"value": 34, "unit": "°C"}
